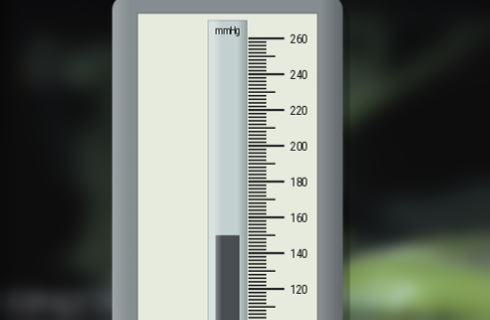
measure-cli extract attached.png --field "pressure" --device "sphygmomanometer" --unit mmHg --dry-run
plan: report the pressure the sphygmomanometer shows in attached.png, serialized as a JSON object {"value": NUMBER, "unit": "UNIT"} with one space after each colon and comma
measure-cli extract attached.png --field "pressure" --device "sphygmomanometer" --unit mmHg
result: {"value": 150, "unit": "mmHg"}
